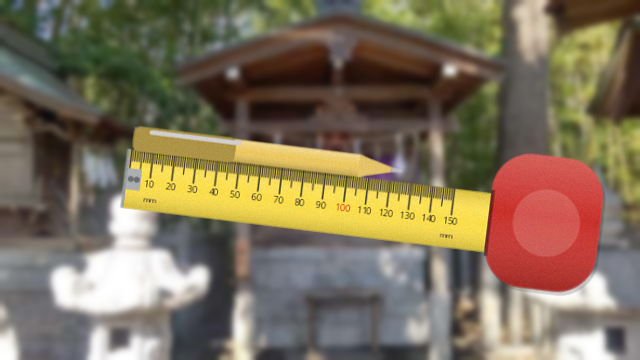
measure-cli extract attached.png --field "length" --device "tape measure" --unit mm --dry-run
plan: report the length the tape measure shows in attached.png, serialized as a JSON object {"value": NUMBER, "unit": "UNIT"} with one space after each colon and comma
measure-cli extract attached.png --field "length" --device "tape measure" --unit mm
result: {"value": 125, "unit": "mm"}
